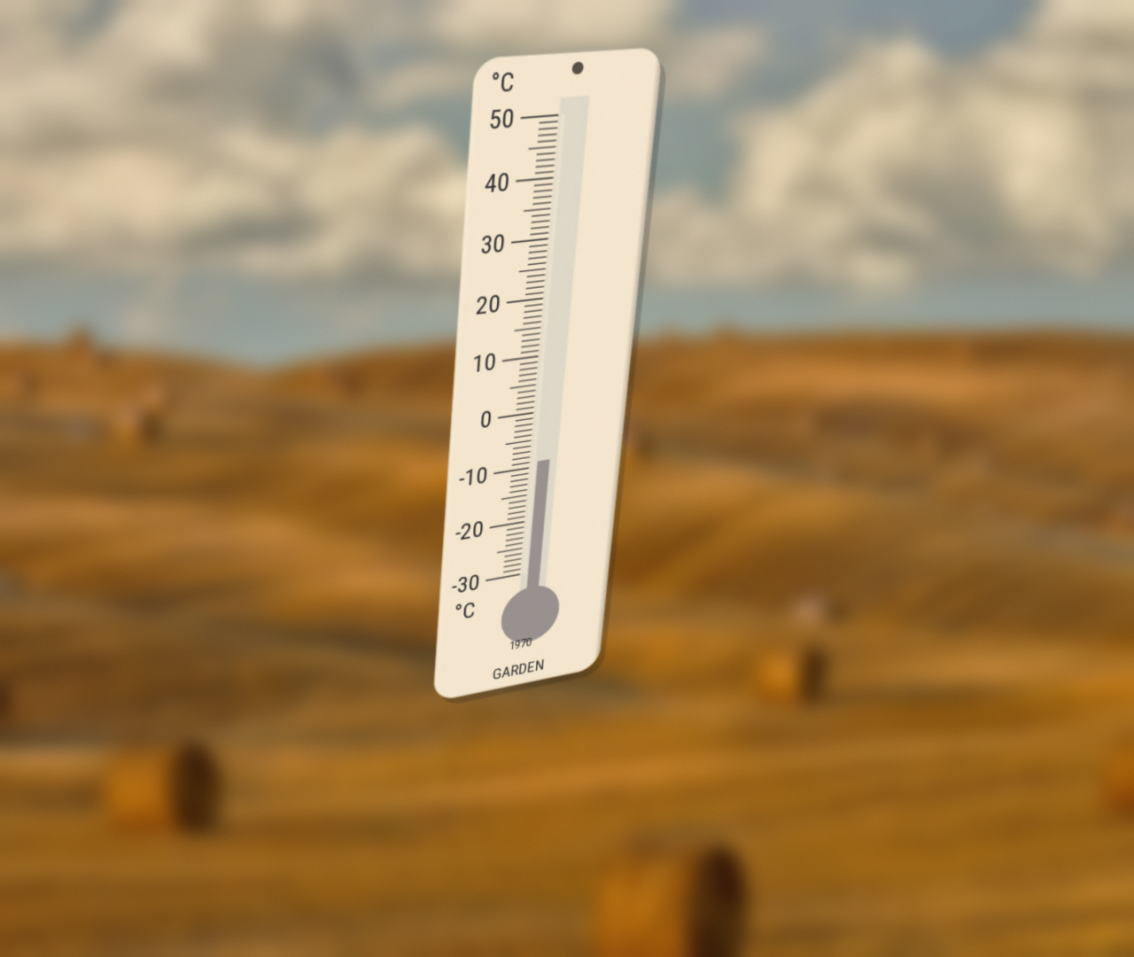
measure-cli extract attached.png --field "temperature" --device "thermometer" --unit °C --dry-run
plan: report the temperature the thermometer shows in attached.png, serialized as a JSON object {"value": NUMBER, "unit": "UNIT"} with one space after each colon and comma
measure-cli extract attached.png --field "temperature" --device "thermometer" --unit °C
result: {"value": -9, "unit": "°C"}
